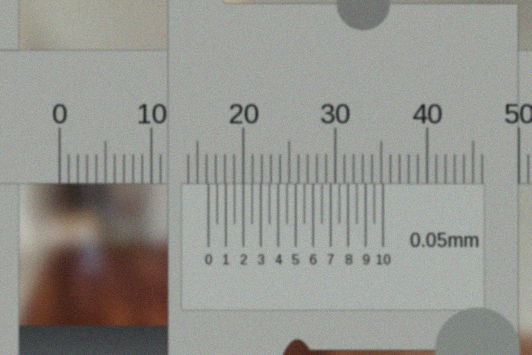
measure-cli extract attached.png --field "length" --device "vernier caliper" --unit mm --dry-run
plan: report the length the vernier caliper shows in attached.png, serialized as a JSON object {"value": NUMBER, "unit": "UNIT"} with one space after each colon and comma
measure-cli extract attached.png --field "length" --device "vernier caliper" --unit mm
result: {"value": 16.2, "unit": "mm"}
